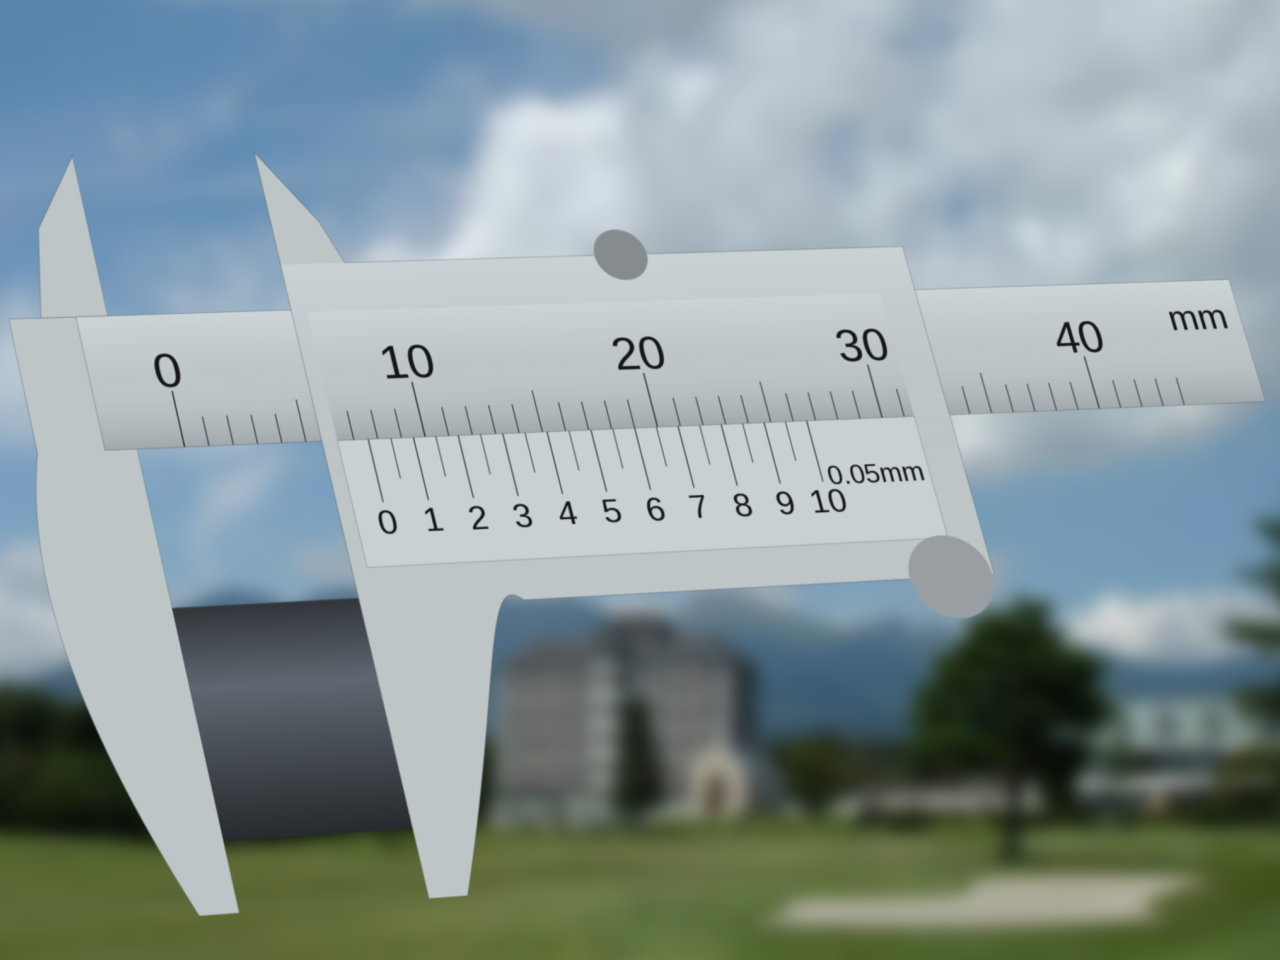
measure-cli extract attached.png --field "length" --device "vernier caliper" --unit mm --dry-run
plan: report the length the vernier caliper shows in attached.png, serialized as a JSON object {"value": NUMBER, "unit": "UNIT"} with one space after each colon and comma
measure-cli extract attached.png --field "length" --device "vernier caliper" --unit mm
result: {"value": 7.6, "unit": "mm"}
